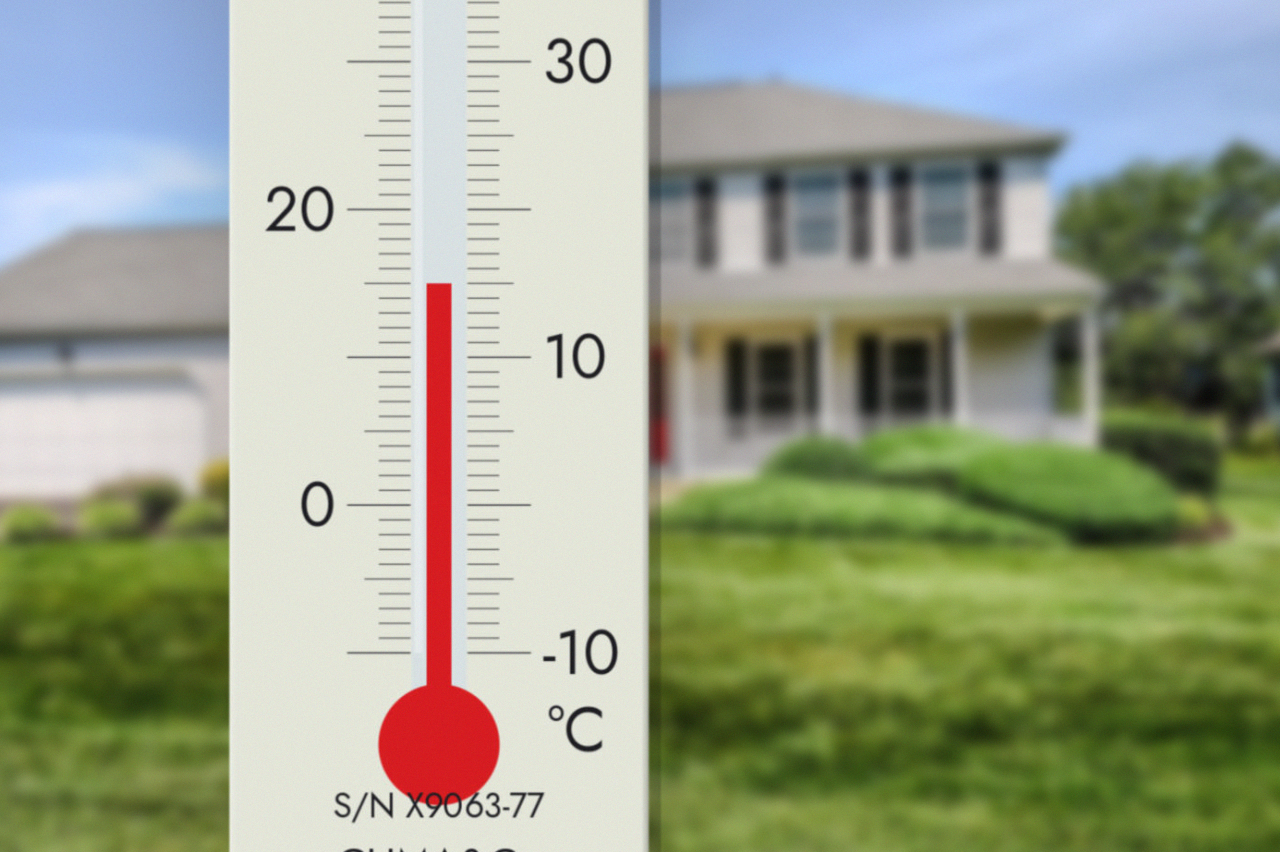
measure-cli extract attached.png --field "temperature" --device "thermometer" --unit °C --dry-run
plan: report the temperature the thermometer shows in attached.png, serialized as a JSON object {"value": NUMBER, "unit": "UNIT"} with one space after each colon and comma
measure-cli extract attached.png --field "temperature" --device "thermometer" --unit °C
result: {"value": 15, "unit": "°C"}
